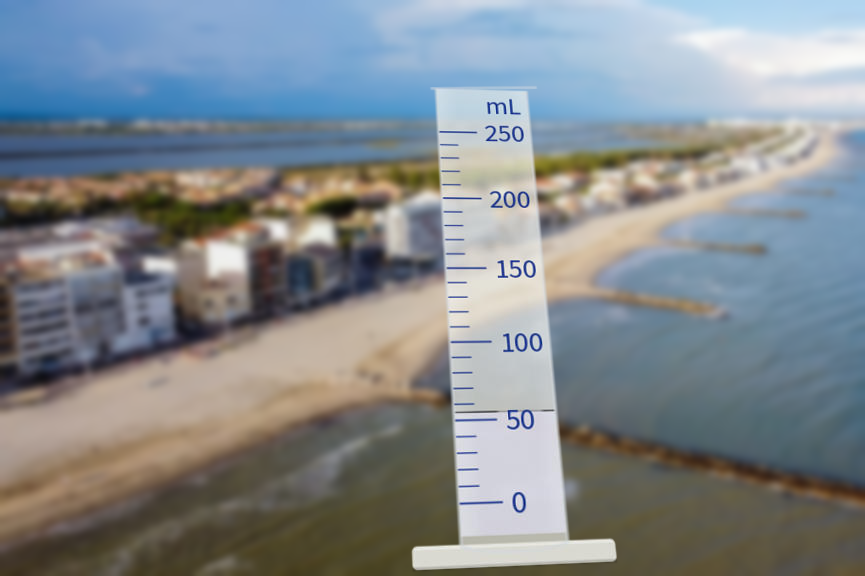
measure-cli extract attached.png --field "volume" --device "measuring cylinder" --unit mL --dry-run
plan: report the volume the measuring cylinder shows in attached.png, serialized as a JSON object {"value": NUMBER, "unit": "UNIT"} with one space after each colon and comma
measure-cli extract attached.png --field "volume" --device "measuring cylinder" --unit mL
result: {"value": 55, "unit": "mL"}
